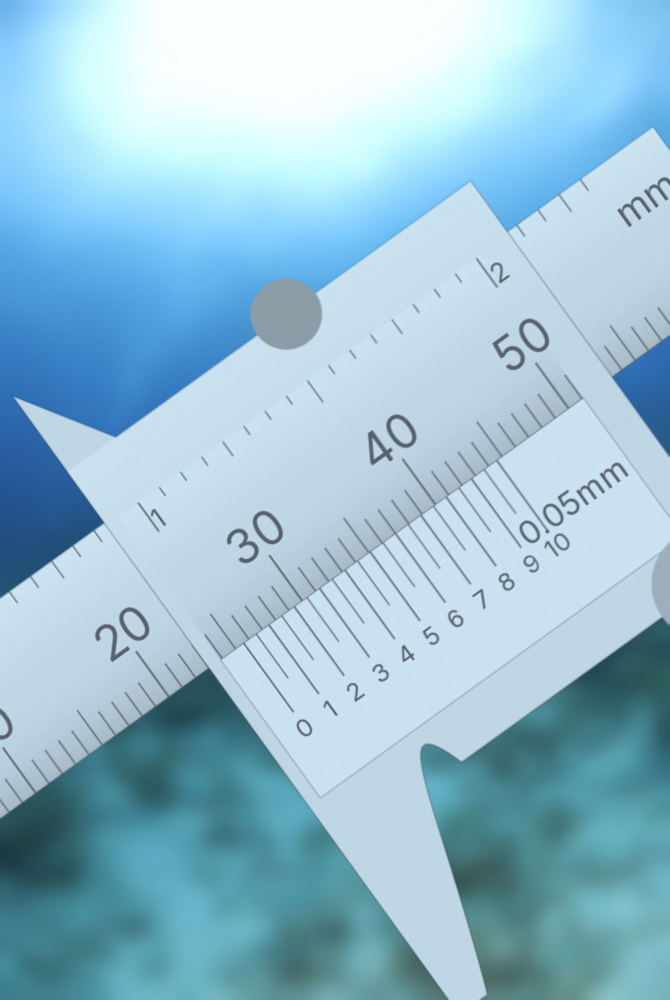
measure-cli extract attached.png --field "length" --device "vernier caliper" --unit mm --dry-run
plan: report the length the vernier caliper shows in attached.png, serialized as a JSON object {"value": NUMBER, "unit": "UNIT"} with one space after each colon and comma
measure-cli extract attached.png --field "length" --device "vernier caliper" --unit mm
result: {"value": 25.6, "unit": "mm"}
